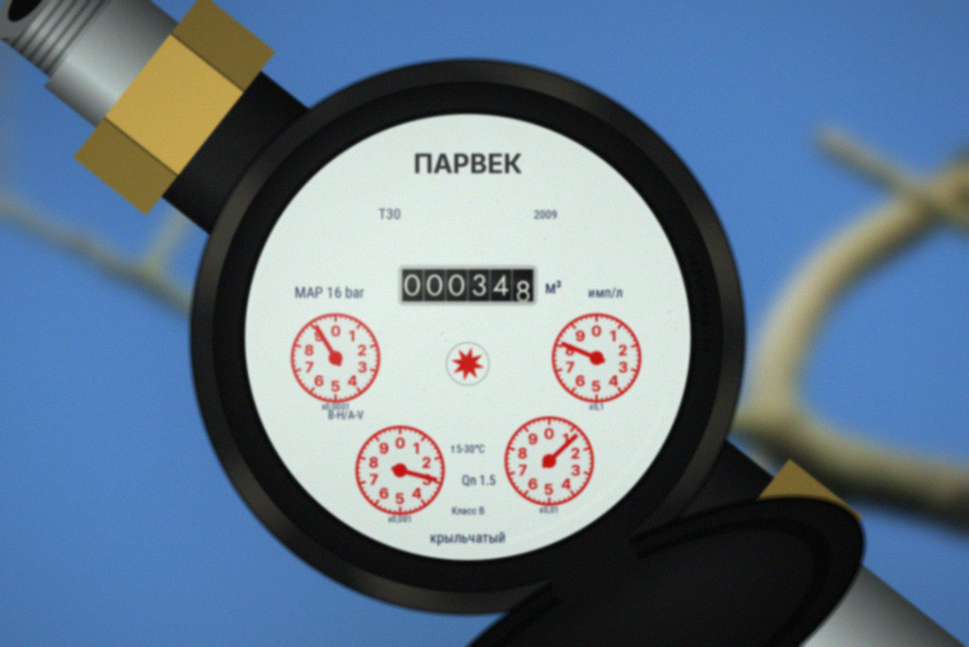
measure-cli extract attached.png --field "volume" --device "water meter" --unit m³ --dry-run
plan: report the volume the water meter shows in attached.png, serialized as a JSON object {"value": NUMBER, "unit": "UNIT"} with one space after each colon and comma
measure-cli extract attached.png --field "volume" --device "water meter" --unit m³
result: {"value": 347.8129, "unit": "m³"}
